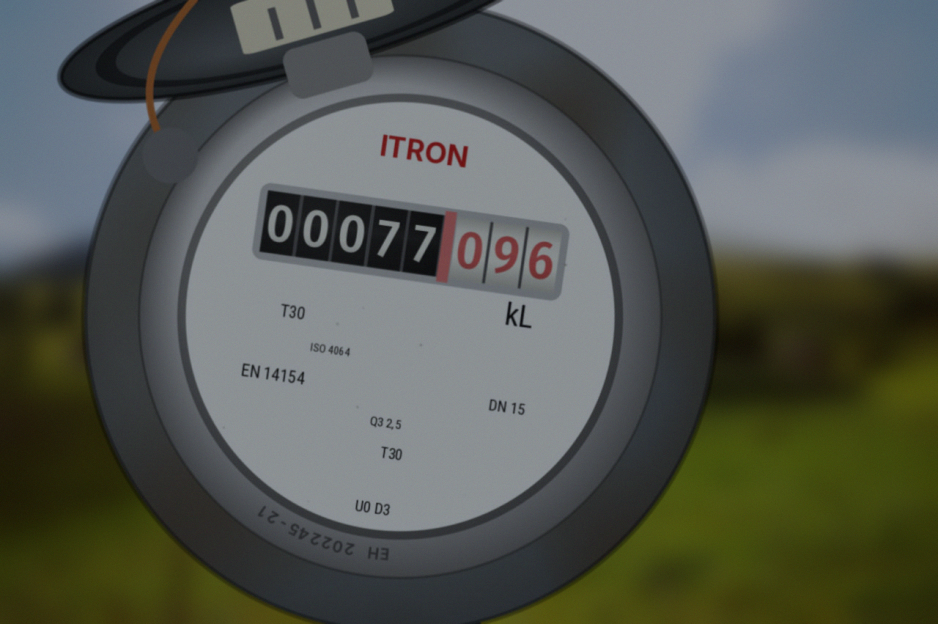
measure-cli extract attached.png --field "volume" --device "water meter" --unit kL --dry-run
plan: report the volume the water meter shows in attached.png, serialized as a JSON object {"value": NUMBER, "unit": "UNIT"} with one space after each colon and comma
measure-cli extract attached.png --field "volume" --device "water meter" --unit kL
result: {"value": 77.096, "unit": "kL"}
